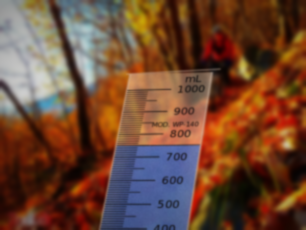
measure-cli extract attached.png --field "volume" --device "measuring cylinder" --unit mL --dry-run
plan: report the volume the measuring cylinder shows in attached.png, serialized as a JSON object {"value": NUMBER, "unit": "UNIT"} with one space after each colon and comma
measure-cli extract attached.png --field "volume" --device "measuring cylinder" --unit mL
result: {"value": 750, "unit": "mL"}
